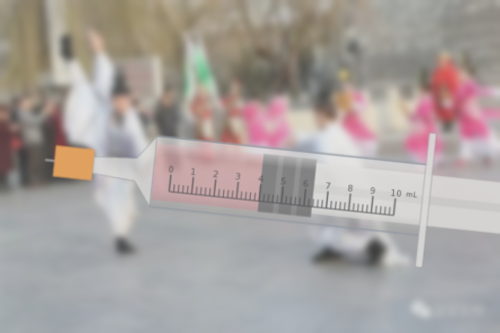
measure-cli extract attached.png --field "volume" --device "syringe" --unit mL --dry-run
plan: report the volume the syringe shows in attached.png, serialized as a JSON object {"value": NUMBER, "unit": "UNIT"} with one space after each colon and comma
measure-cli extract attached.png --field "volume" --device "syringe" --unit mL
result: {"value": 4, "unit": "mL"}
